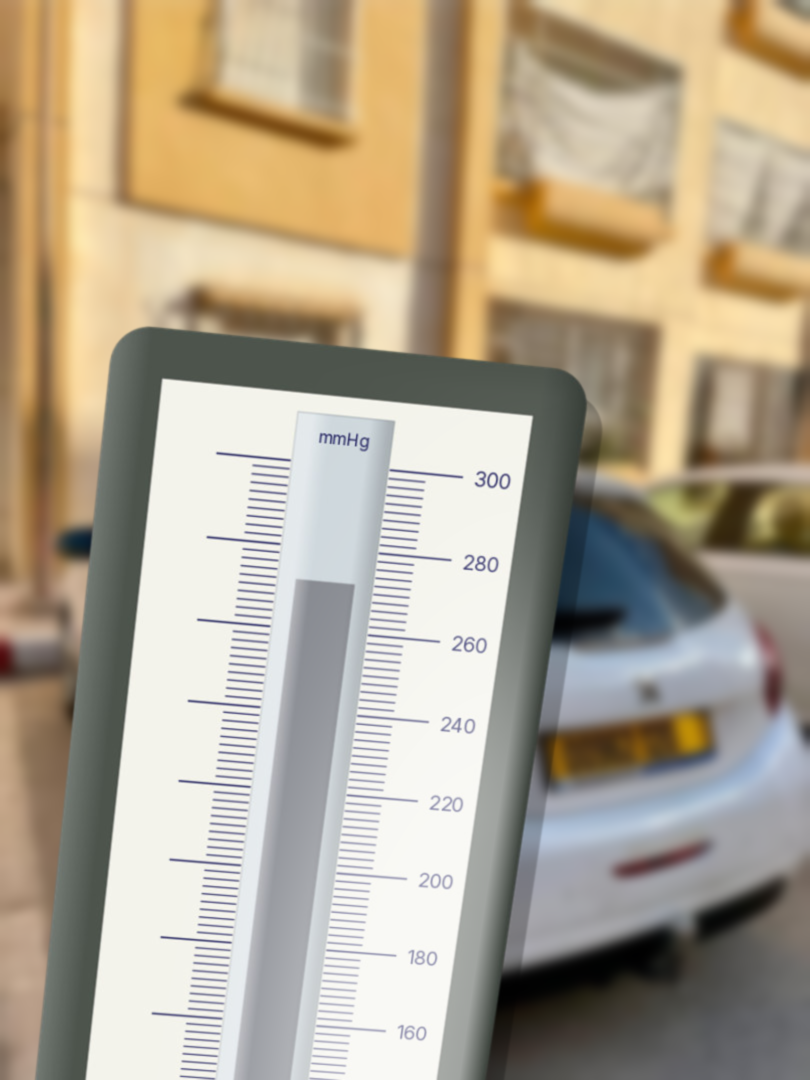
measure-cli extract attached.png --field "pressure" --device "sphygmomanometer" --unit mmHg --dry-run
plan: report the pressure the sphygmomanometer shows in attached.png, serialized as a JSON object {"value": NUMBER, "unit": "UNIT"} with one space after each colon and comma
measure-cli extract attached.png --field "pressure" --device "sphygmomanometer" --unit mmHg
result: {"value": 272, "unit": "mmHg"}
